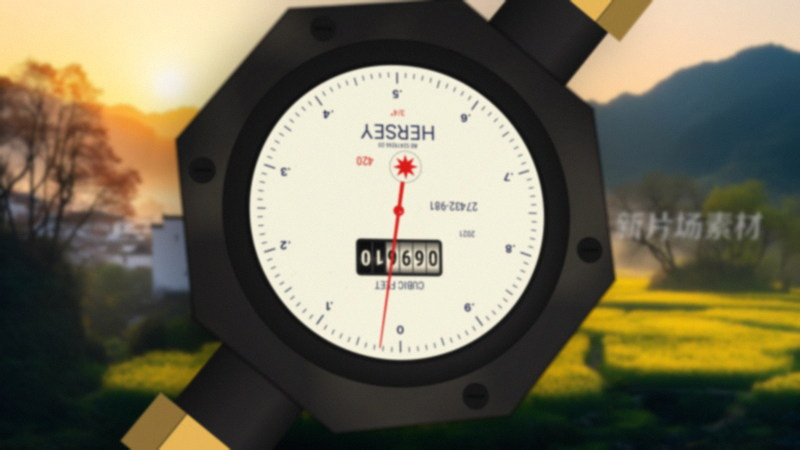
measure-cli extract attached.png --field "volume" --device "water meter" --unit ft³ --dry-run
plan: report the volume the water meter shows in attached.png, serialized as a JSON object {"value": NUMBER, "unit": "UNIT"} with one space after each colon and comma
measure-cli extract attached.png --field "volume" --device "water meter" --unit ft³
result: {"value": 69610.02, "unit": "ft³"}
